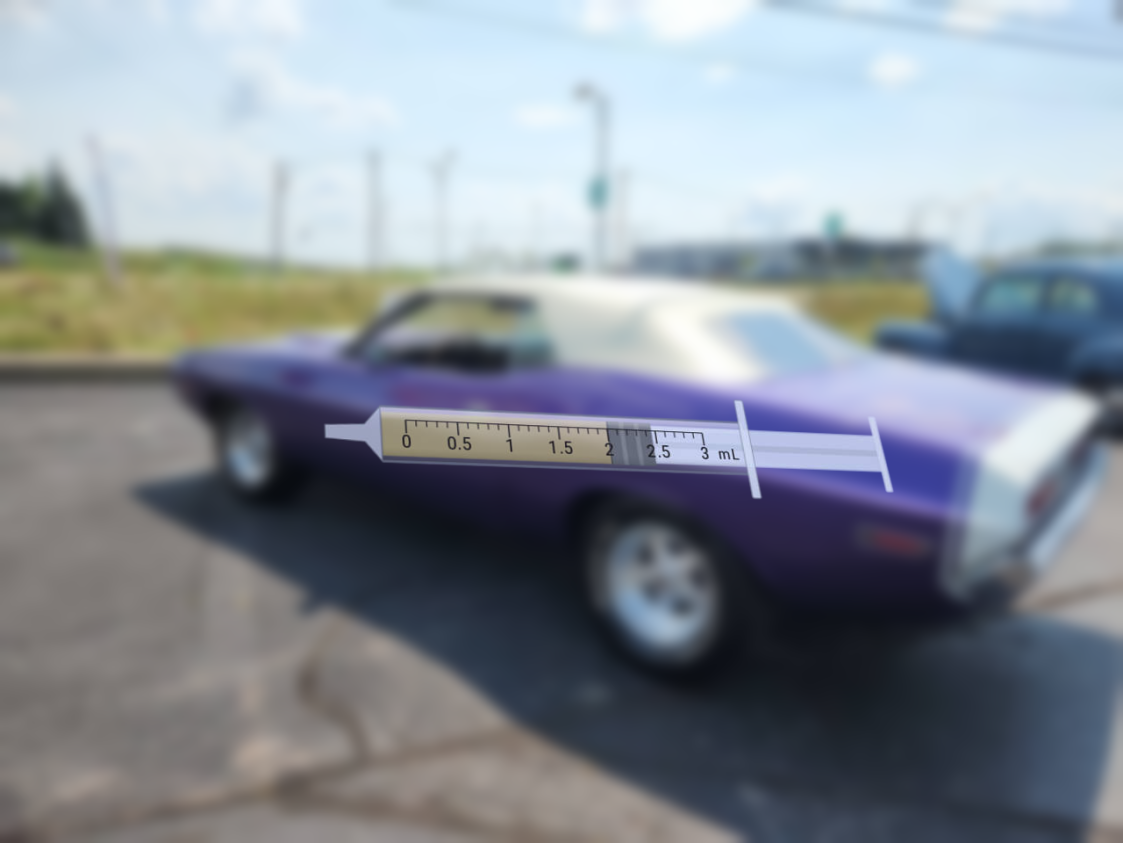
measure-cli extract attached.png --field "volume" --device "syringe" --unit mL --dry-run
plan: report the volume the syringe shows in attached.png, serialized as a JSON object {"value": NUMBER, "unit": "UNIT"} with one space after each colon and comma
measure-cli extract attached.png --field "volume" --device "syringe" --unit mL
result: {"value": 2, "unit": "mL"}
